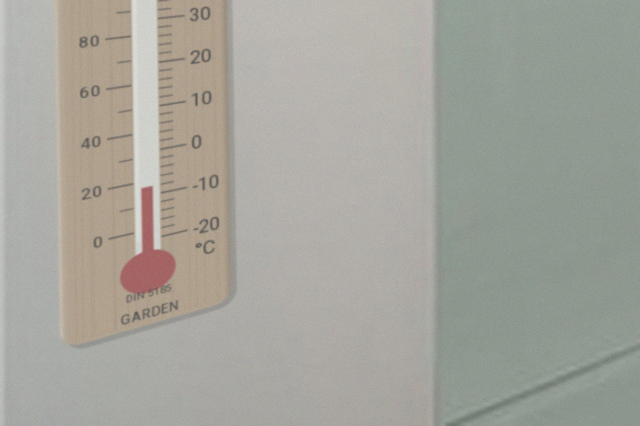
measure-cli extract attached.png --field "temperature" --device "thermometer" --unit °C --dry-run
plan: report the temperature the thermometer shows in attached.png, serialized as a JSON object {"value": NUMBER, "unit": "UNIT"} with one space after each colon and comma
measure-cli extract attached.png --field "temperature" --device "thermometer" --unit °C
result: {"value": -8, "unit": "°C"}
